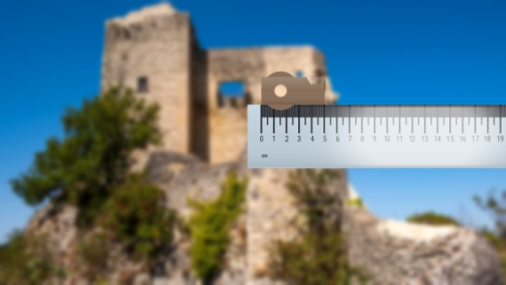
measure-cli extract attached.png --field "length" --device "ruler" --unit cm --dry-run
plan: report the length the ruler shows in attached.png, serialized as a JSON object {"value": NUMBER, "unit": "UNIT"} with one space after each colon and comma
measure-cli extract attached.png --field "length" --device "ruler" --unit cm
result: {"value": 5, "unit": "cm"}
